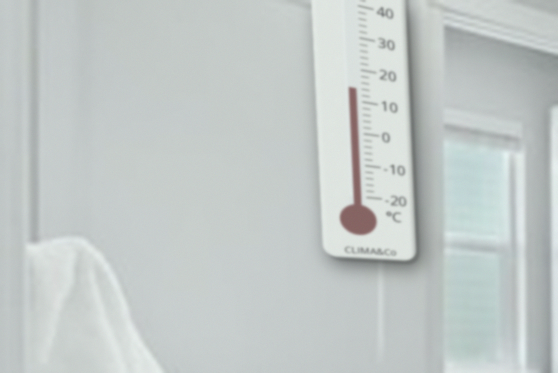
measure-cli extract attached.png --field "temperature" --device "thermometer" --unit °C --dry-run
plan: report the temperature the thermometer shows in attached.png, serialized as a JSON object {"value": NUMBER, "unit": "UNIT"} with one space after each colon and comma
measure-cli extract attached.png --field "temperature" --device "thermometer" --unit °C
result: {"value": 14, "unit": "°C"}
